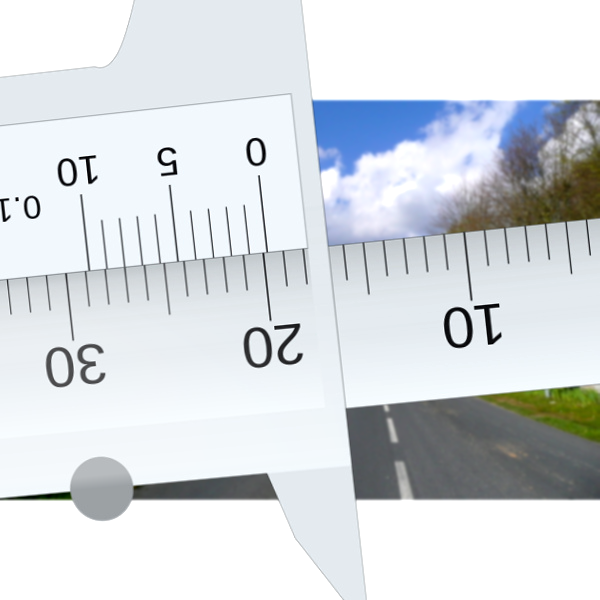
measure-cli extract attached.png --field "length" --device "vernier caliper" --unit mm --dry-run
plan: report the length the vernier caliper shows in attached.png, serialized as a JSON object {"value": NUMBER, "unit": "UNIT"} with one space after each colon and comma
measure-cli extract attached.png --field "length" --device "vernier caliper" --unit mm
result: {"value": 19.8, "unit": "mm"}
